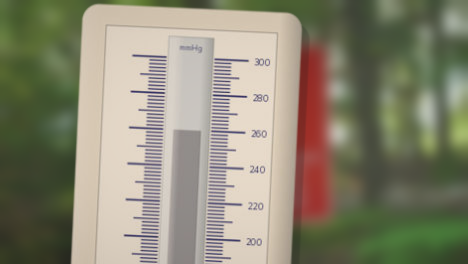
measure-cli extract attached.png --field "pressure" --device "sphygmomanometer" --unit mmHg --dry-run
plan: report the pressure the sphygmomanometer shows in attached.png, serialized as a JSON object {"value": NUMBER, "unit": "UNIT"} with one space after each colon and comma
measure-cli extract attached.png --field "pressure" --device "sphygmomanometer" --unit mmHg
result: {"value": 260, "unit": "mmHg"}
